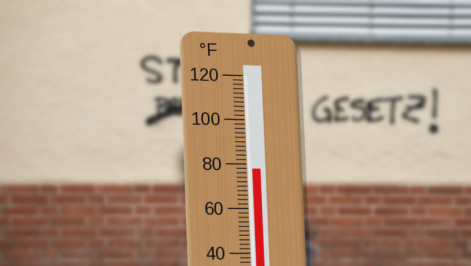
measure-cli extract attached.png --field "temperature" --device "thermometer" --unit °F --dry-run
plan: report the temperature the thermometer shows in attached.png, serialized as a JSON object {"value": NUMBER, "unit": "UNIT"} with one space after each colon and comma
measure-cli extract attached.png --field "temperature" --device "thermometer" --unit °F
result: {"value": 78, "unit": "°F"}
